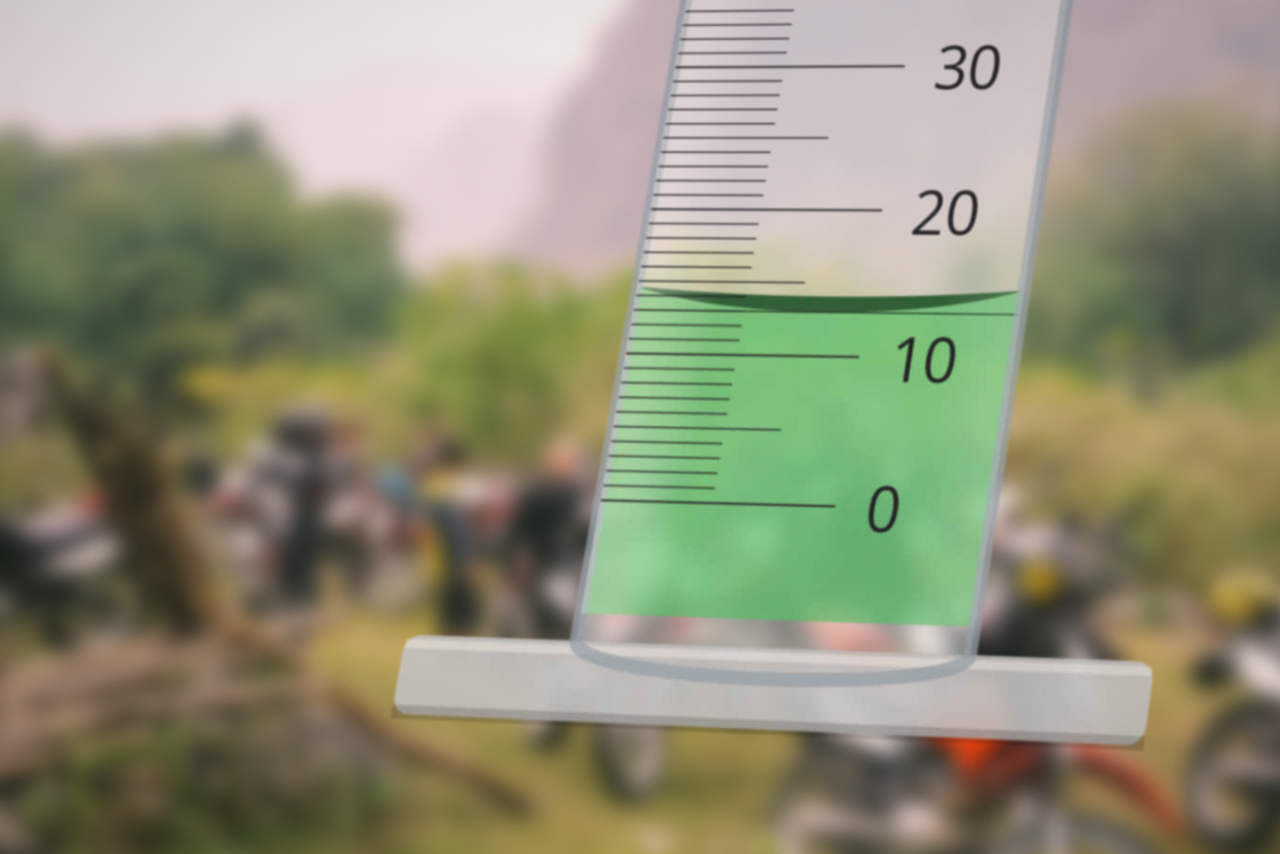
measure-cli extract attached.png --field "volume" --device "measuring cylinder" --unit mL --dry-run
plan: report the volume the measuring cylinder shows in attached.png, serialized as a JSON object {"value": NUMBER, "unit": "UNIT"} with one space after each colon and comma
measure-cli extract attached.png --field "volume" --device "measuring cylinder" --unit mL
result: {"value": 13, "unit": "mL"}
